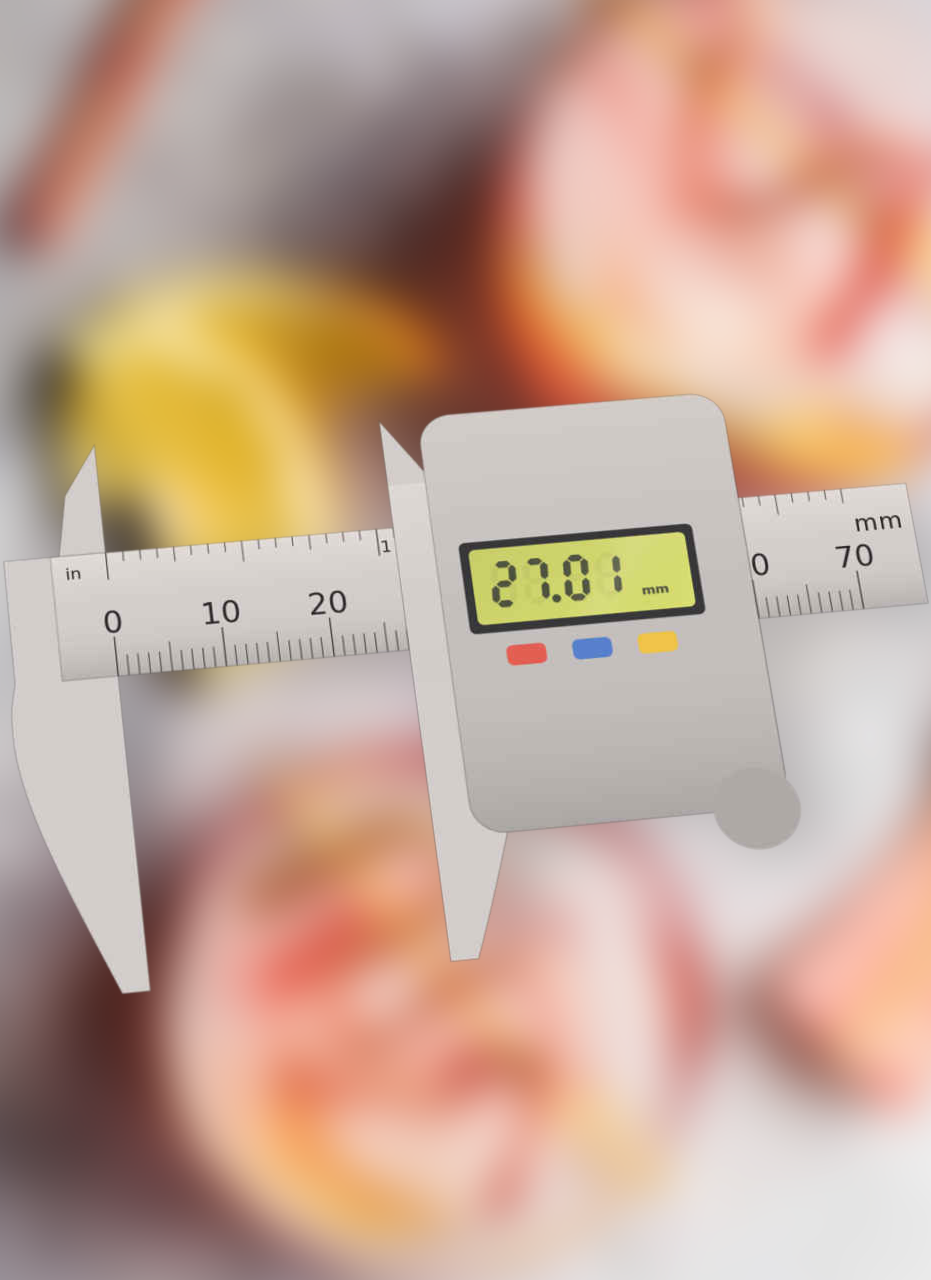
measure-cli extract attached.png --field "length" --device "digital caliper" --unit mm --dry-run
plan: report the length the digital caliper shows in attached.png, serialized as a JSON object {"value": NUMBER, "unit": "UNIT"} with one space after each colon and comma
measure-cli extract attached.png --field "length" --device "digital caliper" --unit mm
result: {"value": 27.01, "unit": "mm"}
